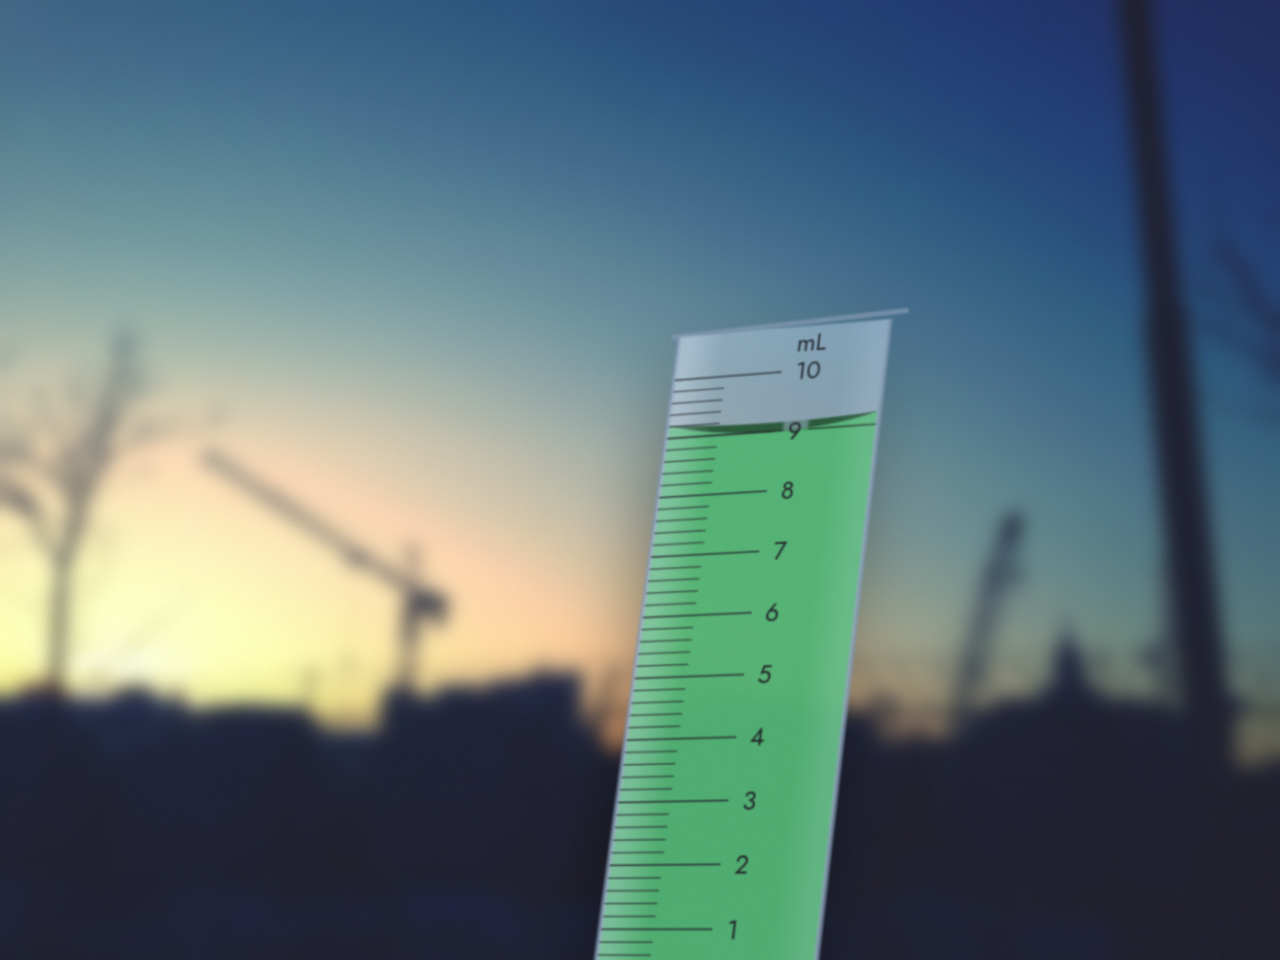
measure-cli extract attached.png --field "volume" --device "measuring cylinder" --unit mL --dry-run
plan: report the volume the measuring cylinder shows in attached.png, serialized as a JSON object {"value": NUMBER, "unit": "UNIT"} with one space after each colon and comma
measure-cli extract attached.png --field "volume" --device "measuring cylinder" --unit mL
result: {"value": 9, "unit": "mL"}
